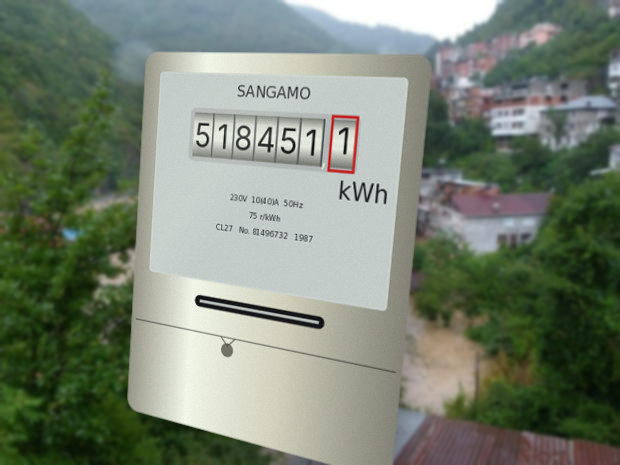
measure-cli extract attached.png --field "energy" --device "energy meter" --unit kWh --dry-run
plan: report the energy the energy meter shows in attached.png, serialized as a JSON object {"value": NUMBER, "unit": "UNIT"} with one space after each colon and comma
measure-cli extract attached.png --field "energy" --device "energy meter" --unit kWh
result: {"value": 518451.1, "unit": "kWh"}
